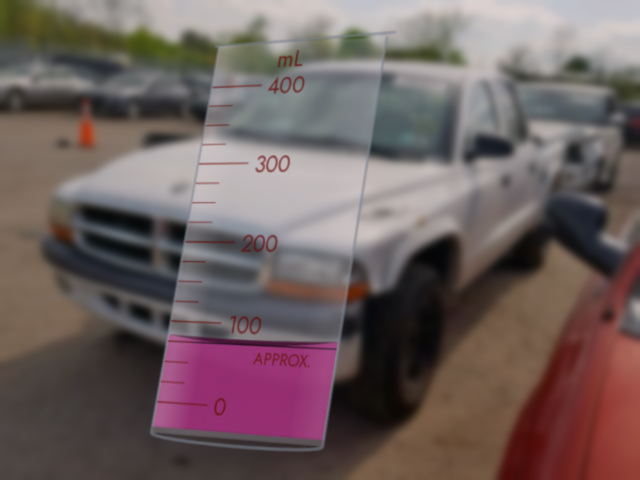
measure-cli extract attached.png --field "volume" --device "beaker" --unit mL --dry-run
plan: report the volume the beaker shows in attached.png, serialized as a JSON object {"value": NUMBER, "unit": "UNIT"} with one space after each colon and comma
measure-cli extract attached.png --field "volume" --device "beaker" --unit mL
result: {"value": 75, "unit": "mL"}
